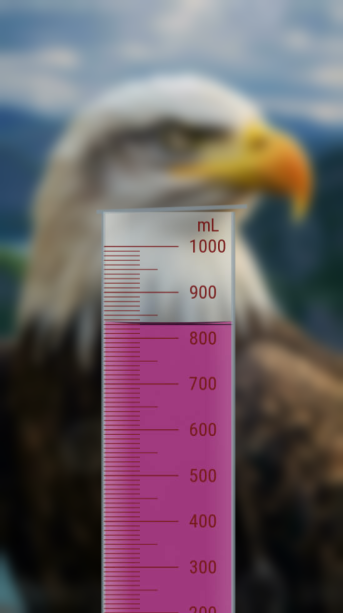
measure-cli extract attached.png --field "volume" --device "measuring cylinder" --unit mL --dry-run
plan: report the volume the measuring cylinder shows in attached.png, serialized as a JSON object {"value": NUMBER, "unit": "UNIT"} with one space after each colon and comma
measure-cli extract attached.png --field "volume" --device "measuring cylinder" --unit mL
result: {"value": 830, "unit": "mL"}
